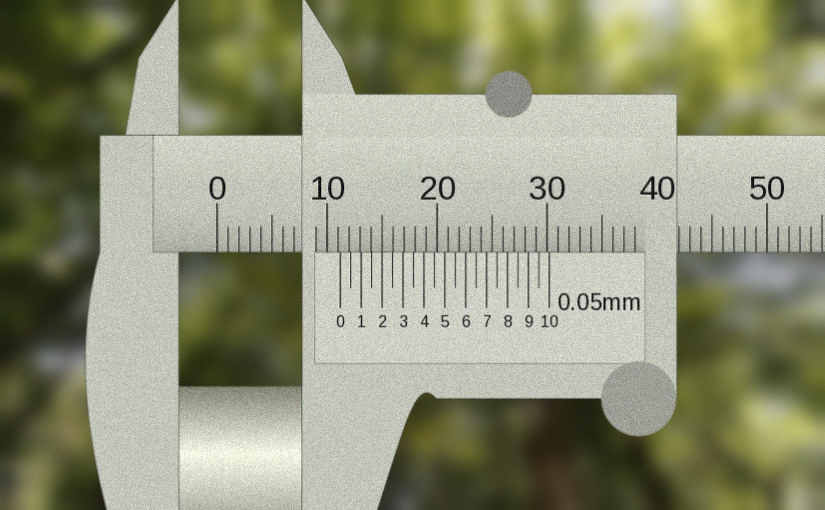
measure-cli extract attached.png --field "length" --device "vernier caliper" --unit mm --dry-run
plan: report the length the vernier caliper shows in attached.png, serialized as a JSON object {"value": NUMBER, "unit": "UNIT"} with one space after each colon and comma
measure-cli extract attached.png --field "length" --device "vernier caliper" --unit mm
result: {"value": 11.2, "unit": "mm"}
